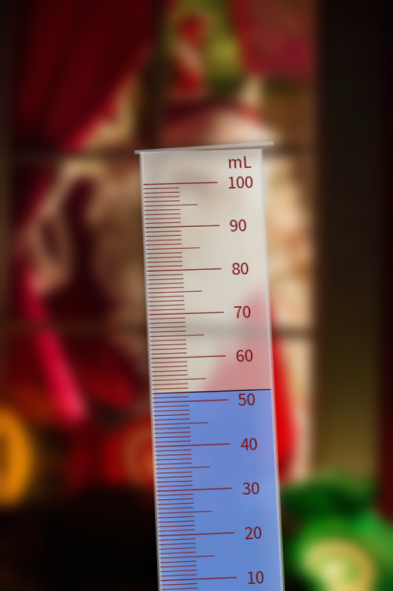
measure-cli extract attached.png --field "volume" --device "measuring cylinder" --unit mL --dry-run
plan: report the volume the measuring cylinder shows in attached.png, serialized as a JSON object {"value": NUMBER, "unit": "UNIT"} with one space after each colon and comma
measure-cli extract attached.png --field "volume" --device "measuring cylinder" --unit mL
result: {"value": 52, "unit": "mL"}
